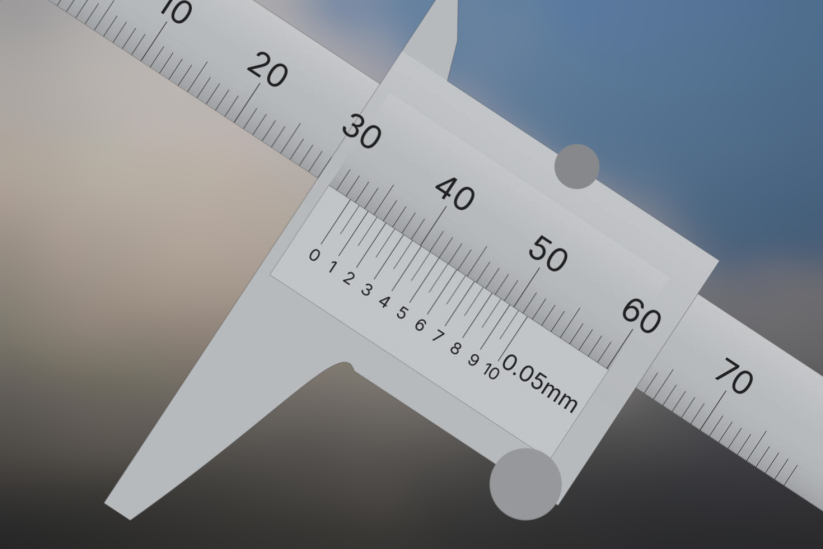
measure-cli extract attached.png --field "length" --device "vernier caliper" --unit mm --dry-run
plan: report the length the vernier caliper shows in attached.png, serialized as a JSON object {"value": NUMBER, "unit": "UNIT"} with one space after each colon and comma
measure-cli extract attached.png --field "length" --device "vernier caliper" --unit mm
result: {"value": 32.5, "unit": "mm"}
